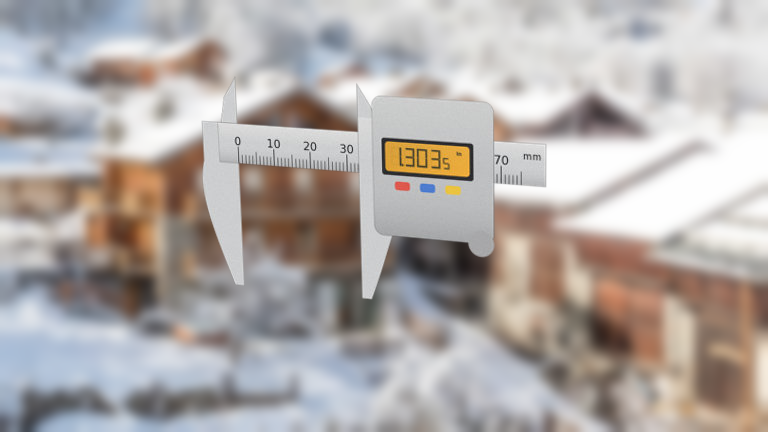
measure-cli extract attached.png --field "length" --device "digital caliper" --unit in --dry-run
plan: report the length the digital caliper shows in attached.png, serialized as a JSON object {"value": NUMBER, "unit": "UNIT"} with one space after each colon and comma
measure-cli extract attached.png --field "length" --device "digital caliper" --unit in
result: {"value": 1.3035, "unit": "in"}
